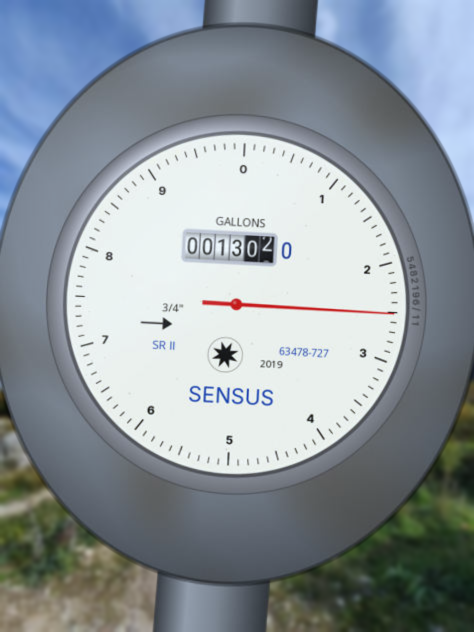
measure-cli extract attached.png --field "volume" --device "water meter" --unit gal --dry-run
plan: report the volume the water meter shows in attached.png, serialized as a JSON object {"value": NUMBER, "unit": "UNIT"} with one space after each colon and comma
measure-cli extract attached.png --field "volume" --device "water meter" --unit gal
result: {"value": 13022.5, "unit": "gal"}
